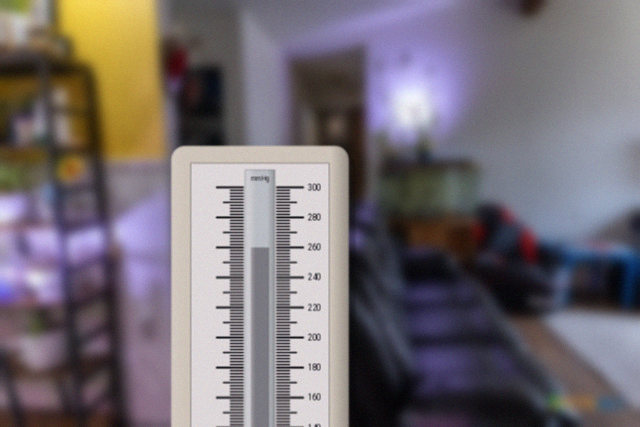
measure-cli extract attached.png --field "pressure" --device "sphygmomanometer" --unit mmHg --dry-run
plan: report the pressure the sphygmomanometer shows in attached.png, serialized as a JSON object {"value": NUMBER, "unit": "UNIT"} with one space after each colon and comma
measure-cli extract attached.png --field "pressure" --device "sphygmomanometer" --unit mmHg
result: {"value": 260, "unit": "mmHg"}
